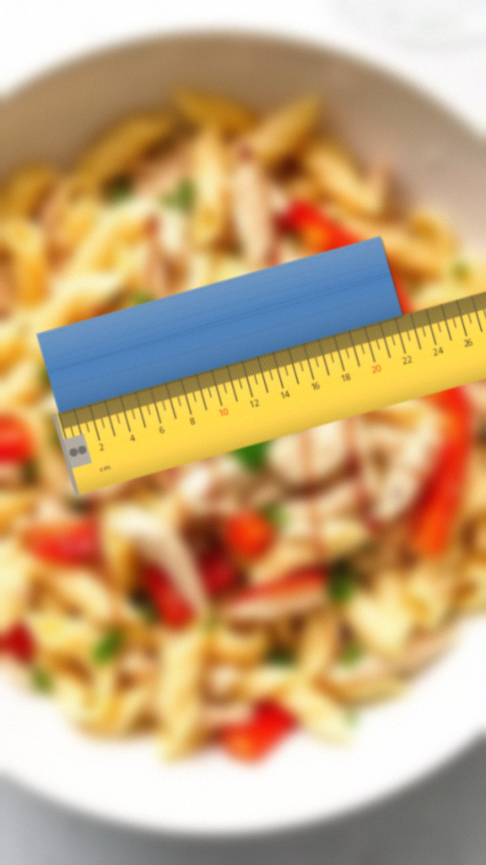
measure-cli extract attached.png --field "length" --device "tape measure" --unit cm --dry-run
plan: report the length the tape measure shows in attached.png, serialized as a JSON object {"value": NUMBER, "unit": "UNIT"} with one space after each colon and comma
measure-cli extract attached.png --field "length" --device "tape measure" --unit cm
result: {"value": 22.5, "unit": "cm"}
